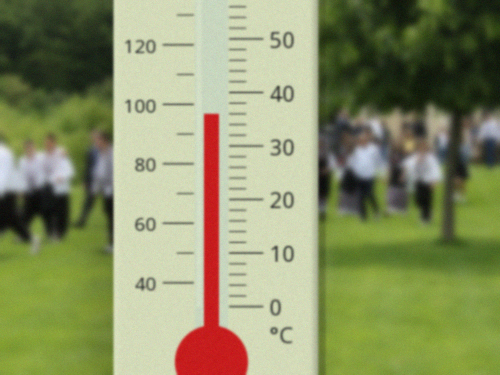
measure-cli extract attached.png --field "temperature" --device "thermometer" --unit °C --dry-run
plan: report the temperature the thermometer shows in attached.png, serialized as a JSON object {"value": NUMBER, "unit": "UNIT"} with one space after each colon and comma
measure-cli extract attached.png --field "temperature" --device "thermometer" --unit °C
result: {"value": 36, "unit": "°C"}
